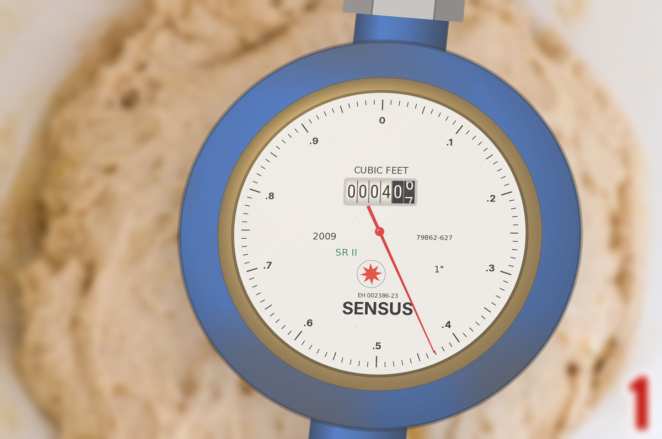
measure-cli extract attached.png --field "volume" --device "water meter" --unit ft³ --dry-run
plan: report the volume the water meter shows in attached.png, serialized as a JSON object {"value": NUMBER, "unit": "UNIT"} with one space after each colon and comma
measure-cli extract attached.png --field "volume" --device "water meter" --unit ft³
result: {"value": 406.43, "unit": "ft³"}
